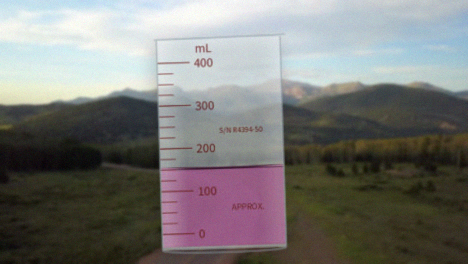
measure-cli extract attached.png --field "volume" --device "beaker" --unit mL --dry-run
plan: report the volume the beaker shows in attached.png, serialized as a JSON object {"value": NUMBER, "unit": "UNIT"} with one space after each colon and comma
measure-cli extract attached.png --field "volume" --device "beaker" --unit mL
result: {"value": 150, "unit": "mL"}
